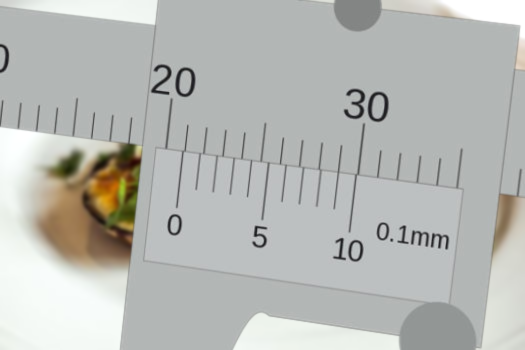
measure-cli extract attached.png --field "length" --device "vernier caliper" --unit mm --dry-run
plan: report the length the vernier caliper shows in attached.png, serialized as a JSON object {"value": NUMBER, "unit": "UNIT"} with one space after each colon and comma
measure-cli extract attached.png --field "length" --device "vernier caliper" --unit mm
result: {"value": 20.9, "unit": "mm"}
